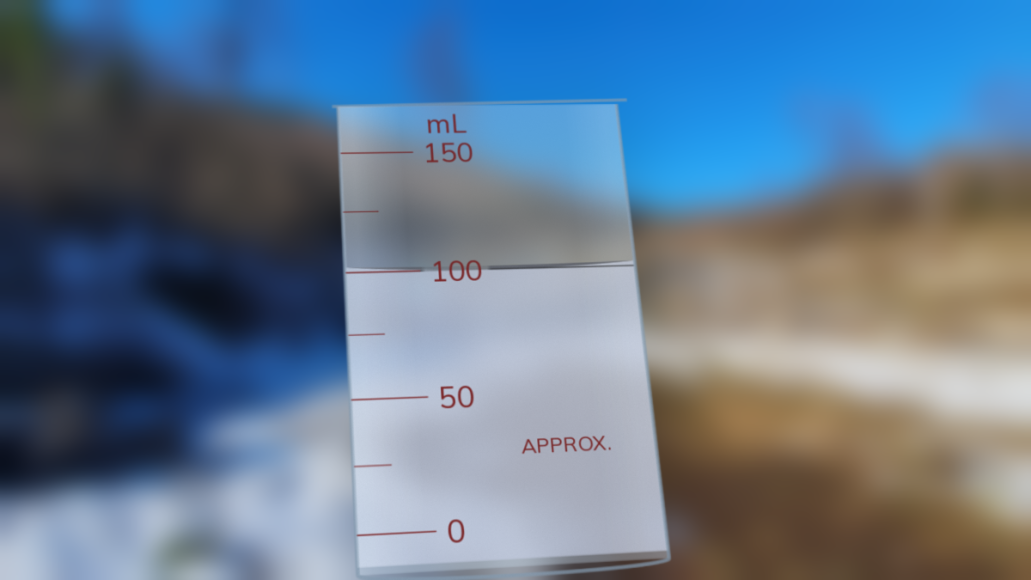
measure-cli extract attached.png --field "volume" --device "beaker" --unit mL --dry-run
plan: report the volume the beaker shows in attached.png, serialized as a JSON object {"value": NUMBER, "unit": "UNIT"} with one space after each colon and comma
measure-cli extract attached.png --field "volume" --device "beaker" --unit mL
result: {"value": 100, "unit": "mL"}
